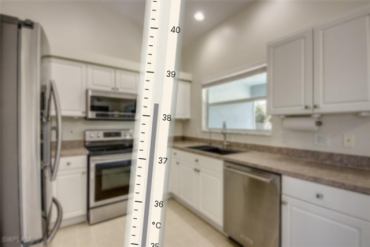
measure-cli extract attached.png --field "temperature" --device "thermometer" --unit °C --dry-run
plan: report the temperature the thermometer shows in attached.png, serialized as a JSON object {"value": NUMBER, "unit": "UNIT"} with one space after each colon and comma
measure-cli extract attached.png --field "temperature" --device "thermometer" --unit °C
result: {"value": 38.3, "unit": "°C"}
